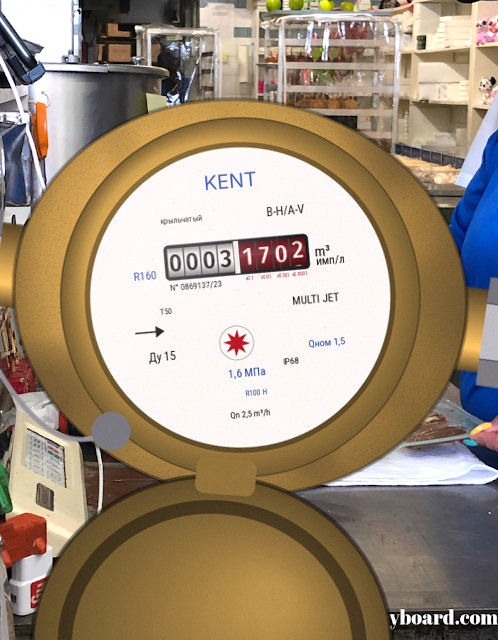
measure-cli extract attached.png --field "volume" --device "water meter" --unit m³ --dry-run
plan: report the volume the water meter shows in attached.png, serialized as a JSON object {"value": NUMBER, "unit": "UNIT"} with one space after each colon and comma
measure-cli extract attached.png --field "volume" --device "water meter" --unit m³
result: {"value": 3.1702, "unit": "m³"}
